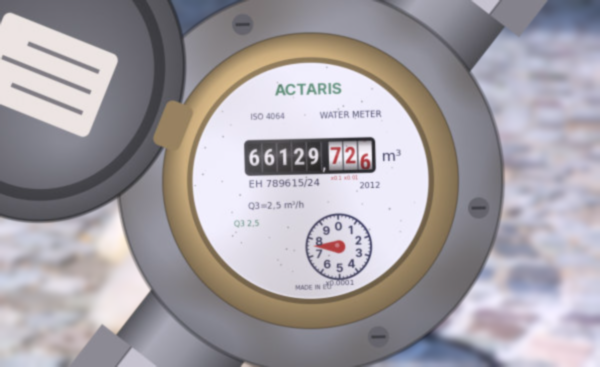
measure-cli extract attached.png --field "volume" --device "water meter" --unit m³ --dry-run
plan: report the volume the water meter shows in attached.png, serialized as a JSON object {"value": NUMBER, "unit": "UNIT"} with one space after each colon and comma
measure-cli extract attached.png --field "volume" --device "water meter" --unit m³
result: {"value": 66129.7257, "unit": "m³"}
